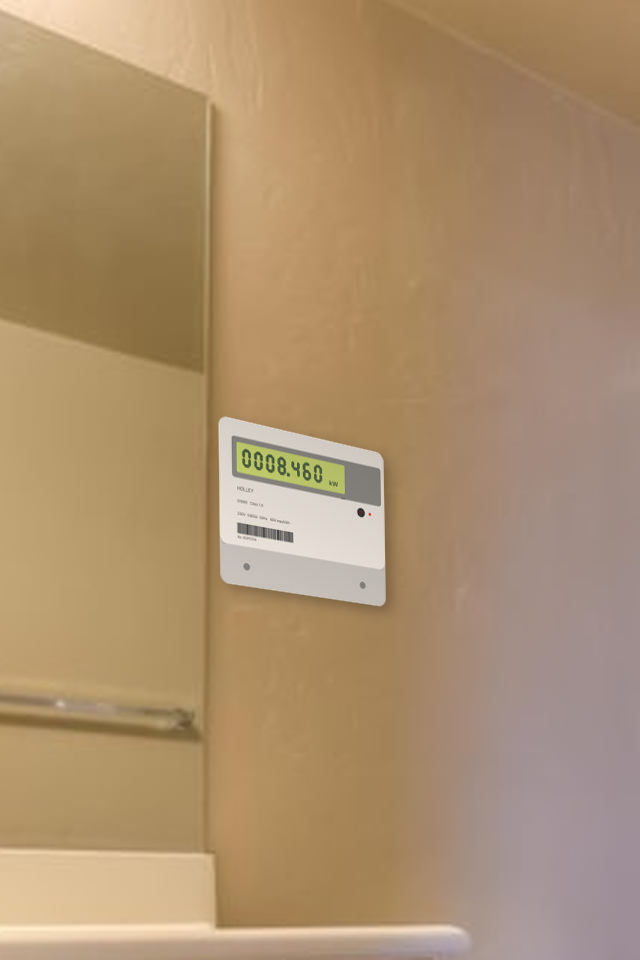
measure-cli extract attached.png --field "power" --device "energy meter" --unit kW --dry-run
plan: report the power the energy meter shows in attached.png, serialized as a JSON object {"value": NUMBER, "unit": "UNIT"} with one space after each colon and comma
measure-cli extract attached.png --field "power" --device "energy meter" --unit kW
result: {"value": 8.460, "unit": "kW"}
